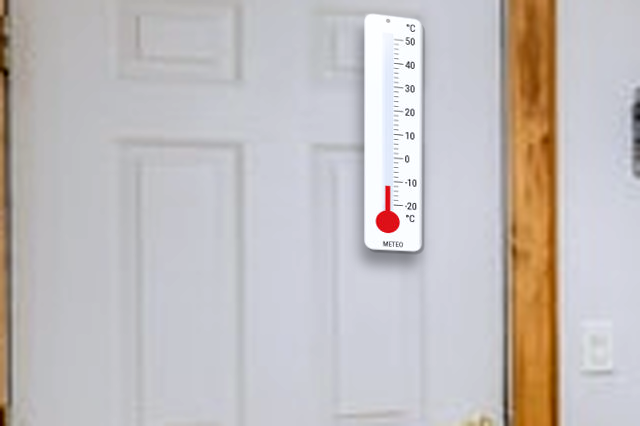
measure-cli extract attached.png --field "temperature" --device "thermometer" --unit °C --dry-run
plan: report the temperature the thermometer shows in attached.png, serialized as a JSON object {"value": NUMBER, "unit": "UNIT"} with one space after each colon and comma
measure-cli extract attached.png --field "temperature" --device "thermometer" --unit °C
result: {"value": -12, "unit": "°C"}
